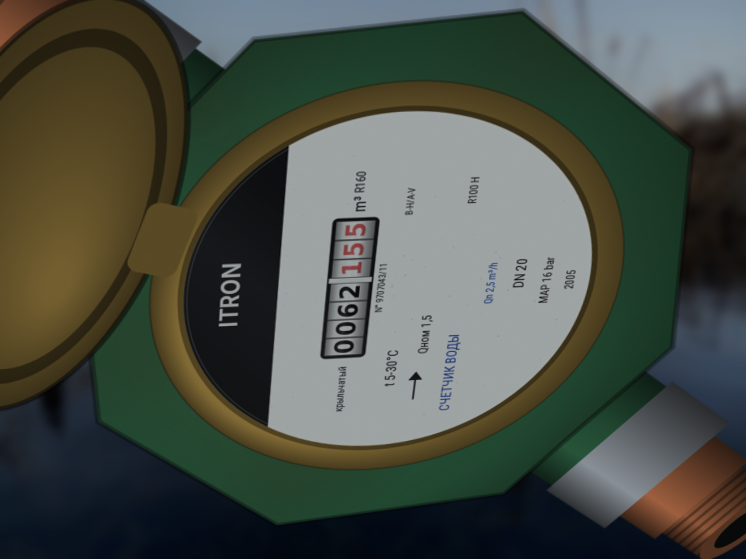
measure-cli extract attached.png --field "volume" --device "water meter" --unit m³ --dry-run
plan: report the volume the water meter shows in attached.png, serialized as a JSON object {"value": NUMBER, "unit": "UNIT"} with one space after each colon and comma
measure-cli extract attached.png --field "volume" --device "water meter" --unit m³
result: {"value": 62.155, "unit": "m³"}
